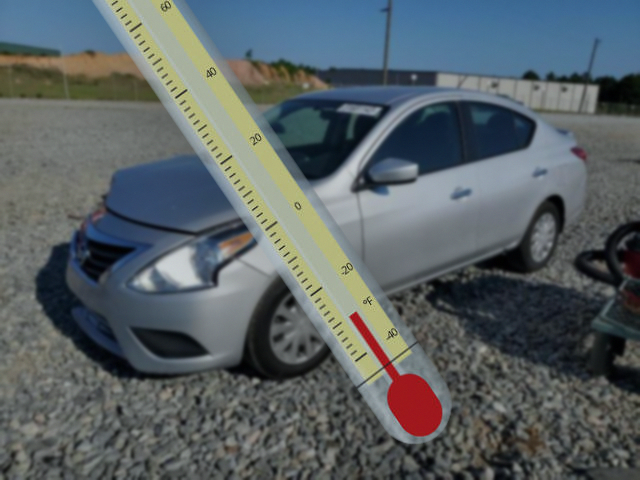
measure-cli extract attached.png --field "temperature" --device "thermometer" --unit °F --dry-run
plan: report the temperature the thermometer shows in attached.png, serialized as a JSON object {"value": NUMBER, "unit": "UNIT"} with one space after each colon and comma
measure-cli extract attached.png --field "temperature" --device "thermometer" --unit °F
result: {"value": -30, "unit": "°F"}
